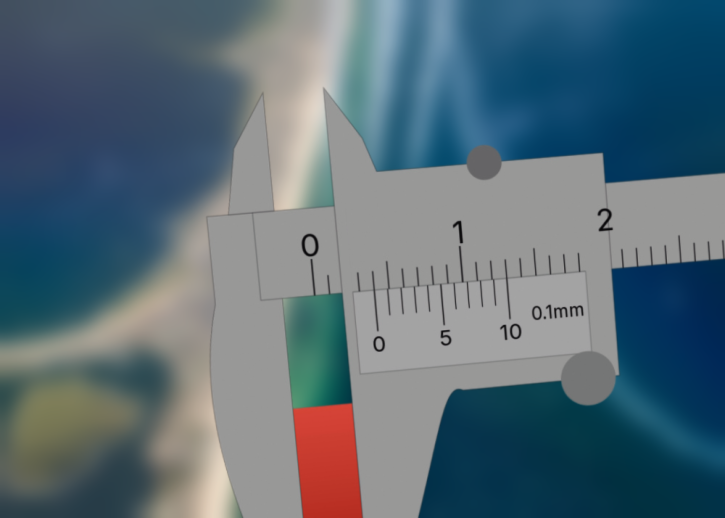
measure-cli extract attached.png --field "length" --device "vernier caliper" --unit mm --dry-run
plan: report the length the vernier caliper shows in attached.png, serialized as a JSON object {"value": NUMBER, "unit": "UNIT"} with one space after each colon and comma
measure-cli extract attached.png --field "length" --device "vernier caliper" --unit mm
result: {"value": 4.0, "unit": "mm"}
